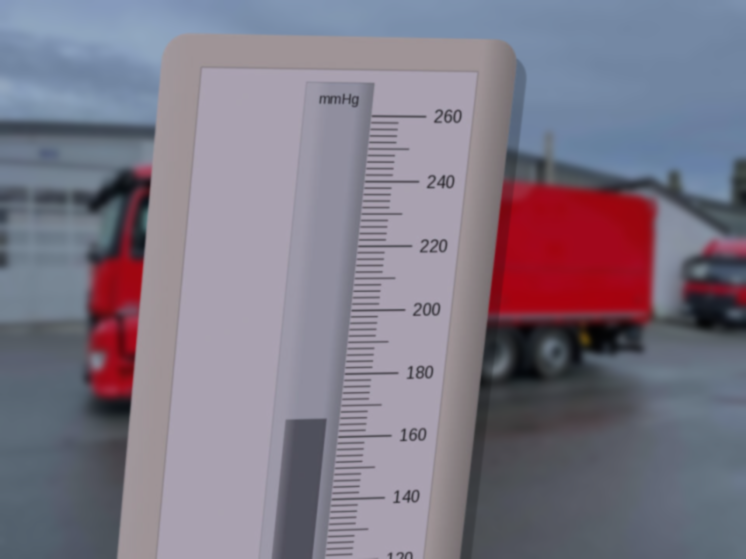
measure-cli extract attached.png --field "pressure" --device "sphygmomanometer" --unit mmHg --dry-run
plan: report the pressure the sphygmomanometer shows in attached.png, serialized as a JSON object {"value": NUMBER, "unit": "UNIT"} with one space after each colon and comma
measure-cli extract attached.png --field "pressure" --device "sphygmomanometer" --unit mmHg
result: {"value": 166, "unit": "mmHg"}
